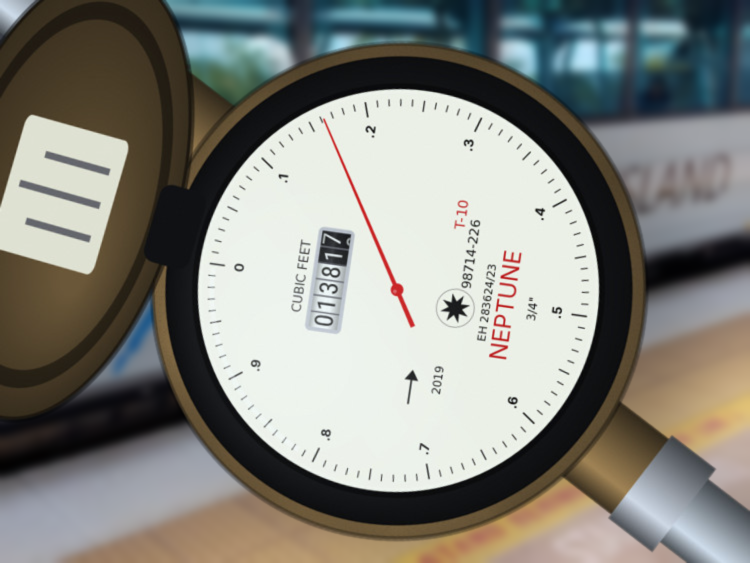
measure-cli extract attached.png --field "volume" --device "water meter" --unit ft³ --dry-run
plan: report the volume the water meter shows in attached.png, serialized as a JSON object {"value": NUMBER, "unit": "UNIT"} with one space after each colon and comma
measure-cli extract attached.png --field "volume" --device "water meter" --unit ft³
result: {"value": 13817.16, "unit": "ft³"}
